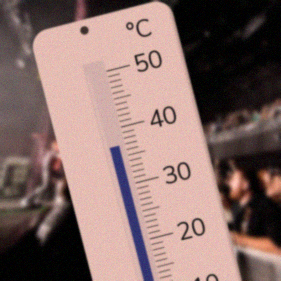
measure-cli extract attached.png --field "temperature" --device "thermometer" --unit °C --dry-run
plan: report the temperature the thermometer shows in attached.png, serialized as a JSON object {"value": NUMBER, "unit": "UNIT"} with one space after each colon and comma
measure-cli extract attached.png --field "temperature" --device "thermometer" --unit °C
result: {"value": 37, "unit": "°C"}
